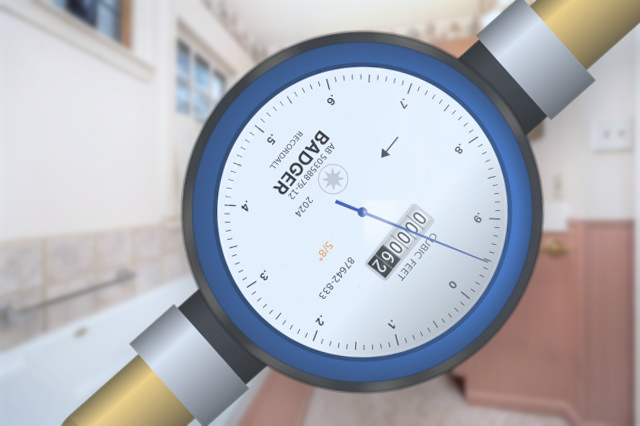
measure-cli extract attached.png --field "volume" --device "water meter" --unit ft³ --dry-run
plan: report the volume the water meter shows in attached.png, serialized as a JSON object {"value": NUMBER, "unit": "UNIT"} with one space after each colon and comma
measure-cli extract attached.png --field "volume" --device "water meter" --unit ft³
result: {"value": 61.95, "unit": "ft³"}
